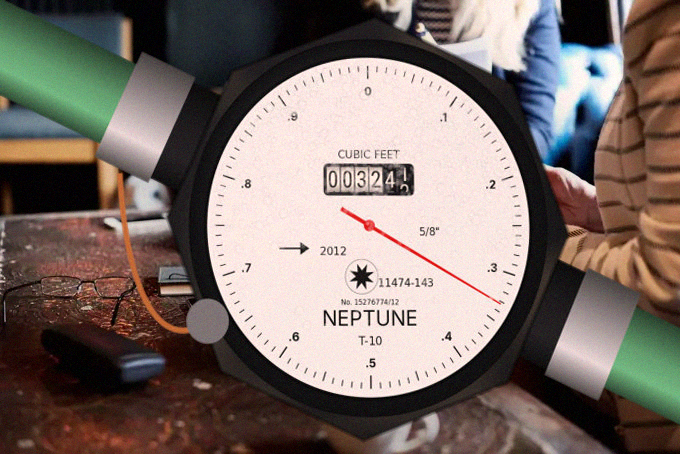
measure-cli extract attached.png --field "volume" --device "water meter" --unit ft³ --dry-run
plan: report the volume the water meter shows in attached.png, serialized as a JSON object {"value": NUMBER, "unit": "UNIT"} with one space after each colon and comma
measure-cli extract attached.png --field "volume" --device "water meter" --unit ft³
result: {"value": 3241.33, "unit": "ft³"}
